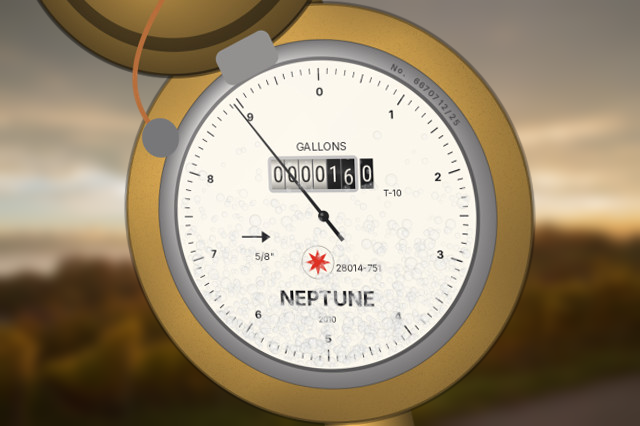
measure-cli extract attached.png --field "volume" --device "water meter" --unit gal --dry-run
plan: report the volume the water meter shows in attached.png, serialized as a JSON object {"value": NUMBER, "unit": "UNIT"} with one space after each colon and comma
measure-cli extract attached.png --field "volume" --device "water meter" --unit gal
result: {"value": 158.9, "unit": "gal"}
